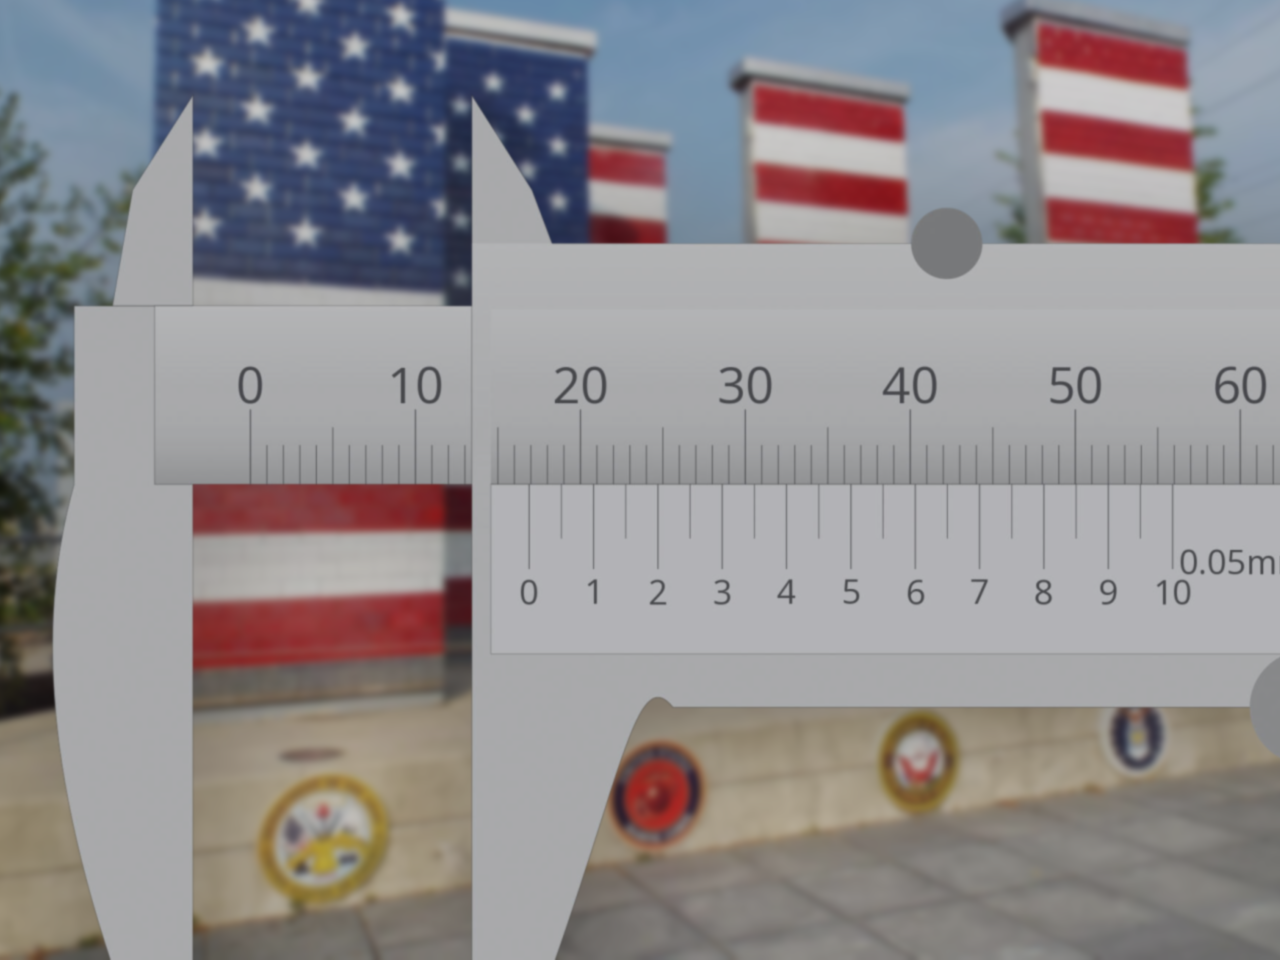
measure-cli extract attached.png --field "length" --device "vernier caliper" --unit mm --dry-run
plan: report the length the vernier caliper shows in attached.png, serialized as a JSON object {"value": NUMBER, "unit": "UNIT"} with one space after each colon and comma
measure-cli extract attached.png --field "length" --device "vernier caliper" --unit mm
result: {"value": 16.9, "unit": "mm"}
